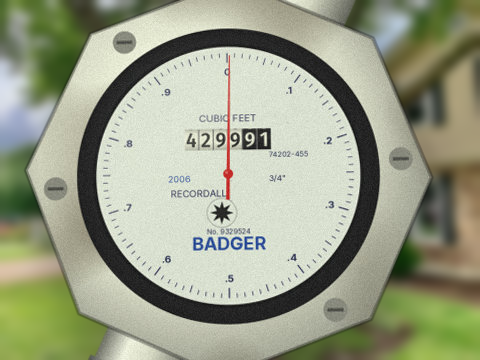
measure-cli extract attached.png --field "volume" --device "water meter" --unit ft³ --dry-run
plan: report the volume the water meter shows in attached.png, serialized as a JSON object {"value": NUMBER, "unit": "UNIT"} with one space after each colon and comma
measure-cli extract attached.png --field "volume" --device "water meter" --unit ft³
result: {"value": 429991.00, "unit": "ft³"}
